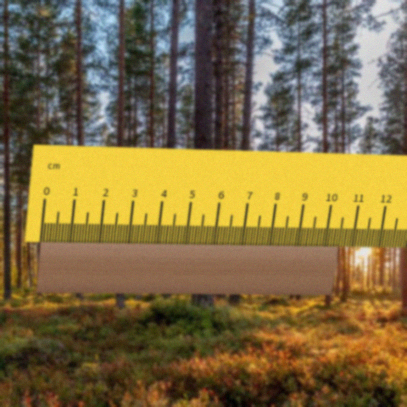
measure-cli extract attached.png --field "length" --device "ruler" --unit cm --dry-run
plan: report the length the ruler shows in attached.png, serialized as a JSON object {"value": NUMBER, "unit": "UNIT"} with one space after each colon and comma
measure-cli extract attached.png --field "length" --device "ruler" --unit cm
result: {"value": 10.5, "unit": "cm"}
